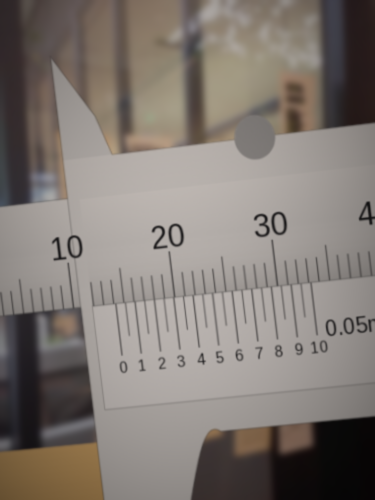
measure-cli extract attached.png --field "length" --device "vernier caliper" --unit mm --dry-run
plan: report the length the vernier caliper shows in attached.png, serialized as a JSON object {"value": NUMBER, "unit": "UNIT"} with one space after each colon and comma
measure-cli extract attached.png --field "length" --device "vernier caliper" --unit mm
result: {"value": 14.2, "unit": "mm"}
